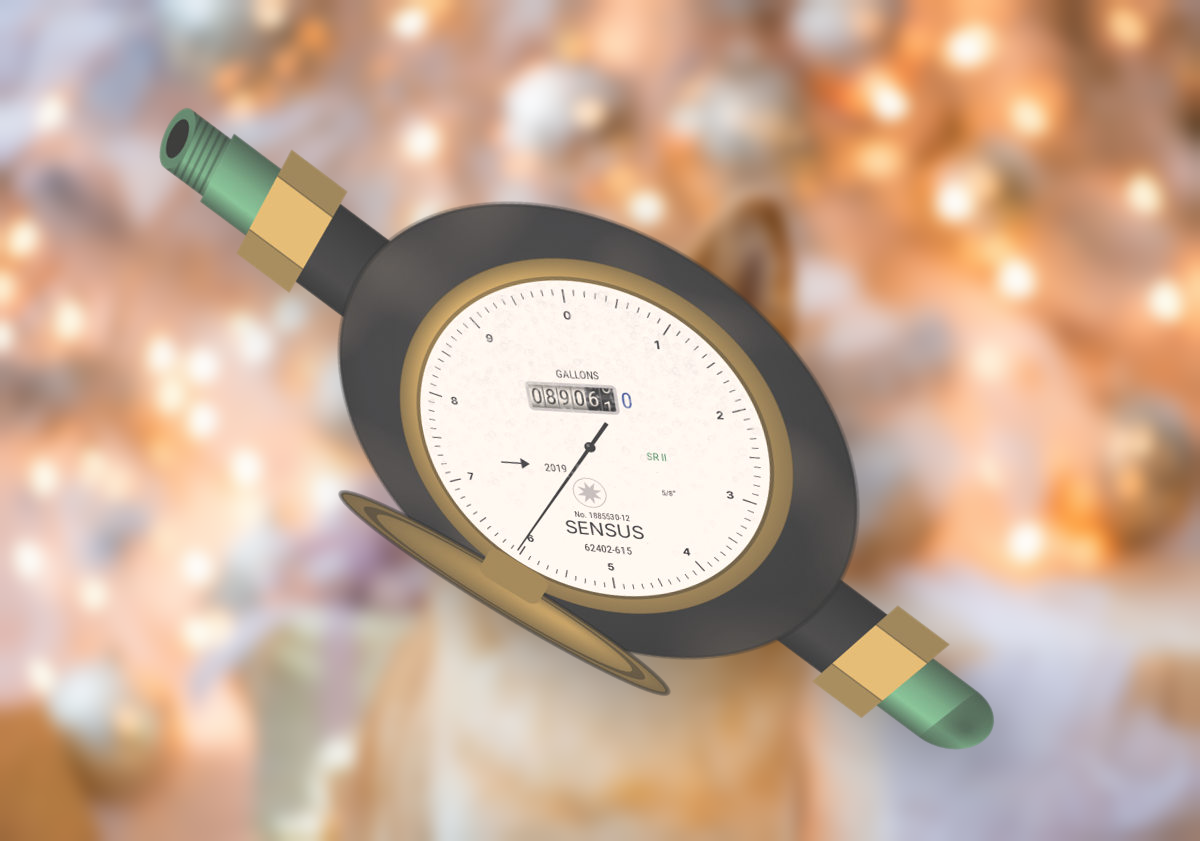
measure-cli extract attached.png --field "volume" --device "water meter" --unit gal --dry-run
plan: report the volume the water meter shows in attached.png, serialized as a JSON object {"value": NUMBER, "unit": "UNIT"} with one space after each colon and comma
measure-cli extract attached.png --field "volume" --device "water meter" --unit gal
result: {"value": 890606.0, "unit": "gal"}
